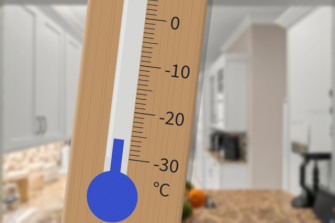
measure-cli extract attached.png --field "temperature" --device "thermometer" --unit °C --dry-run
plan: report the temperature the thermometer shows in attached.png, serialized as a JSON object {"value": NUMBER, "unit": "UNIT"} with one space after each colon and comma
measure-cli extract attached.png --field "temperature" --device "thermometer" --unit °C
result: {"value": -26, "unit": "°C"}
